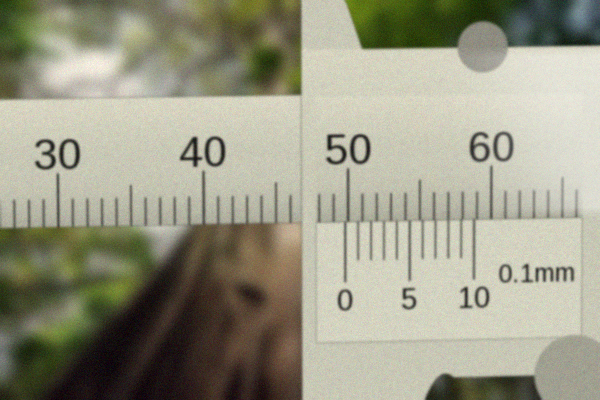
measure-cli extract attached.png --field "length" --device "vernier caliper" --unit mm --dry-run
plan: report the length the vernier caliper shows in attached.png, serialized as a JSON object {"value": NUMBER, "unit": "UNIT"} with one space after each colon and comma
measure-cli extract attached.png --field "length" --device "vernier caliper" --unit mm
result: {"value": 49.8, "unit": "mm"}
